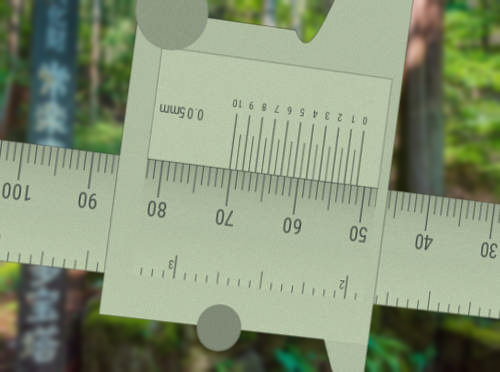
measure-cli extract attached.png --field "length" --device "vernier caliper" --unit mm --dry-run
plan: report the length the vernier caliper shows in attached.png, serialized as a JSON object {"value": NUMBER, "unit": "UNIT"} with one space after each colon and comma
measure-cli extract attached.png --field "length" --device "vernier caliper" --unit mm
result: {"value": 51.2, "unit": "mm"}
